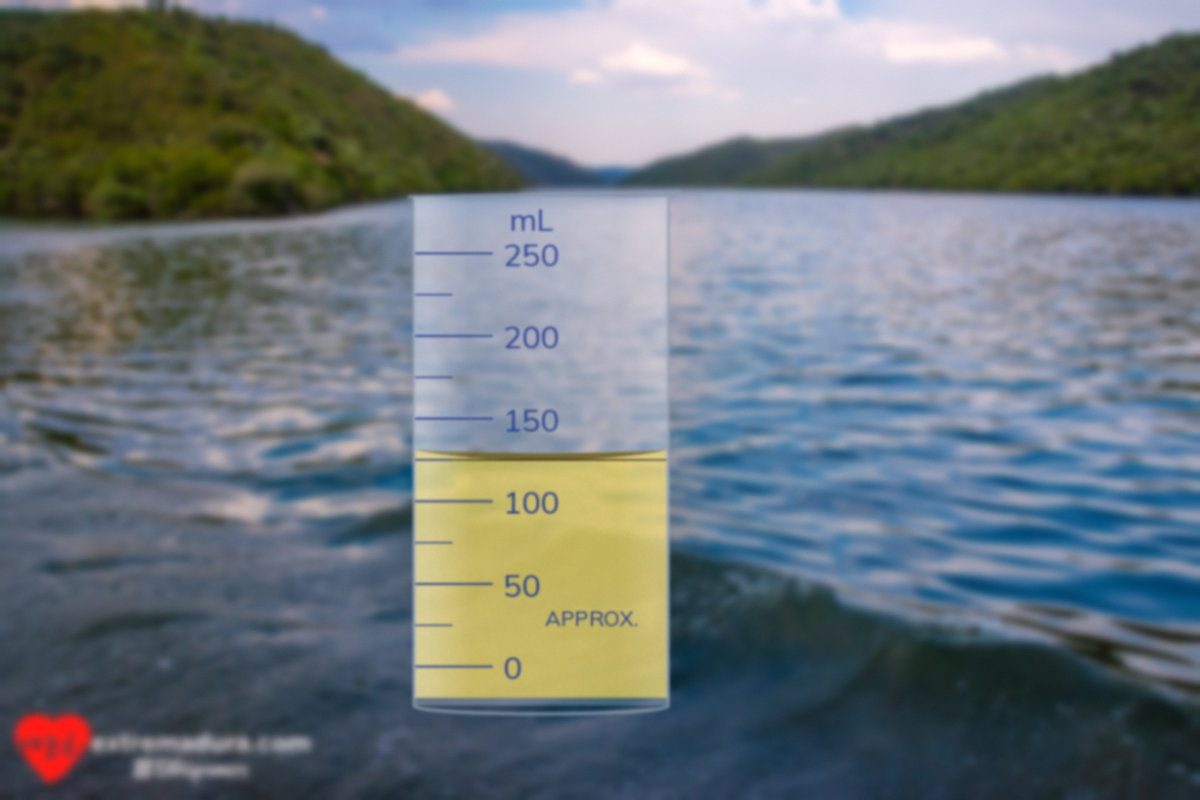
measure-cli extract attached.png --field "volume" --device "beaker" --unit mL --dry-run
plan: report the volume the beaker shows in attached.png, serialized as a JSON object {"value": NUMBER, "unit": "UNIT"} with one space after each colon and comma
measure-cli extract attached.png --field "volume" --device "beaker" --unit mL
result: {"value": 125, "unit": "mL"}
